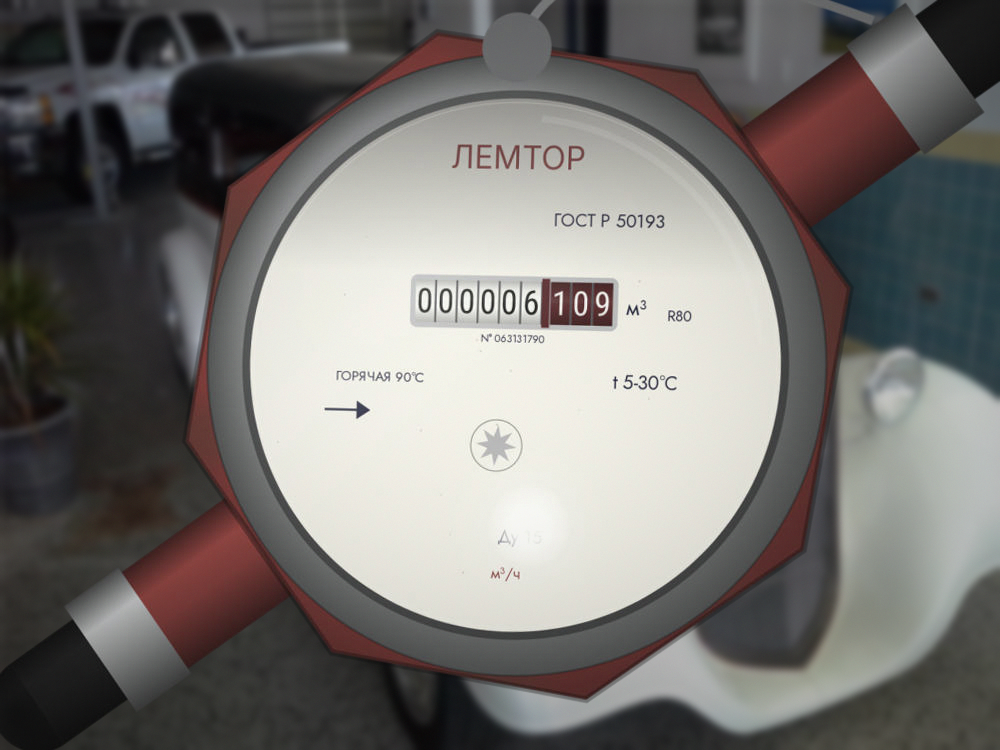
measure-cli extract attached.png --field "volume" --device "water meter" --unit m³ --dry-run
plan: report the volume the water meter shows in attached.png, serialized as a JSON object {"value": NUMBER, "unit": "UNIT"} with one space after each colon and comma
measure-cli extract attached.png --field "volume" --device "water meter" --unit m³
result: {"value": 6.109, "unit": "m³"}
